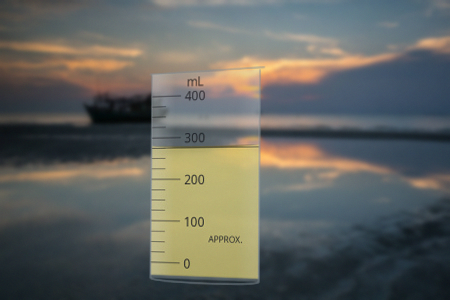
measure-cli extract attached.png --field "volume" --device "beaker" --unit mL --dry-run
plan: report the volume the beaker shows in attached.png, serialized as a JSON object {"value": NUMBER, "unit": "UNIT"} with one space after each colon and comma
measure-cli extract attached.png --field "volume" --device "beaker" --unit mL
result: {"value": 275, "unit": "mL"}
